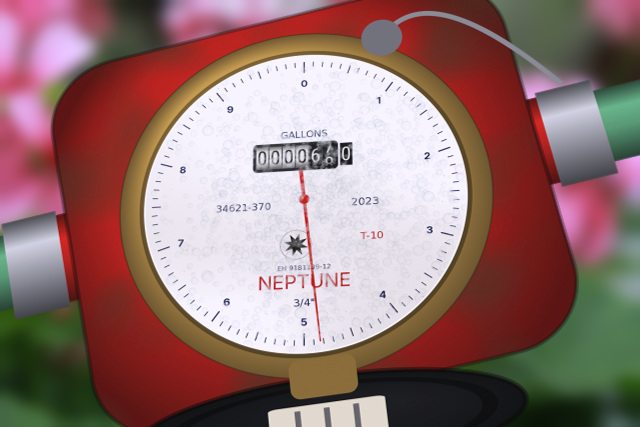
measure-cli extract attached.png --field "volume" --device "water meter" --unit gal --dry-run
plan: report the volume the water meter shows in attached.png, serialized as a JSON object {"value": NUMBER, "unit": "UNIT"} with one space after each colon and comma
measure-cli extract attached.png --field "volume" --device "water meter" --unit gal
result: {"value": 674.8, "unit": "gal"}
